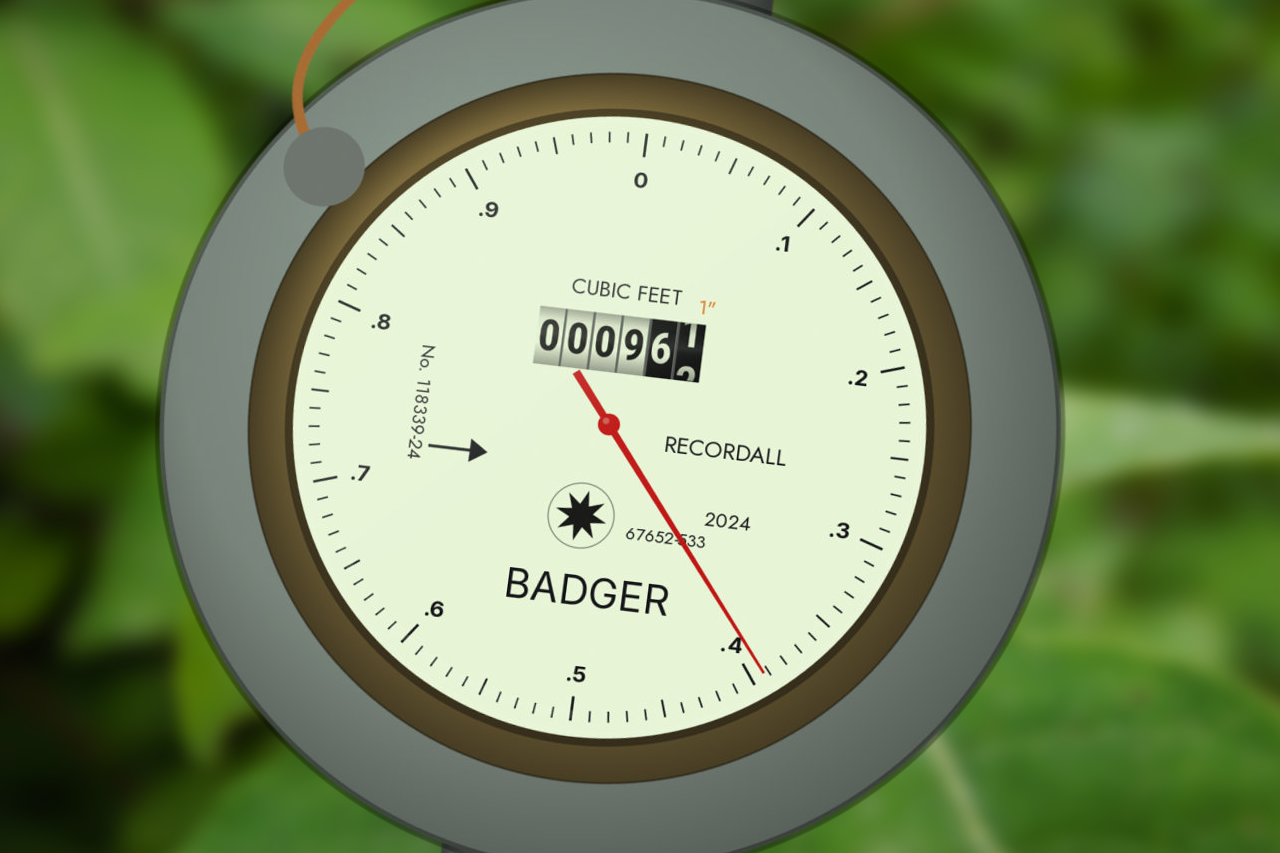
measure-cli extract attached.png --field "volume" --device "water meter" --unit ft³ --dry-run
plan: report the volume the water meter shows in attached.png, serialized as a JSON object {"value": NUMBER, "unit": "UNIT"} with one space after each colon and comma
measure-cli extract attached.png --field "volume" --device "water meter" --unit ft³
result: {"value": 961.39, "unit": "ft³"}
